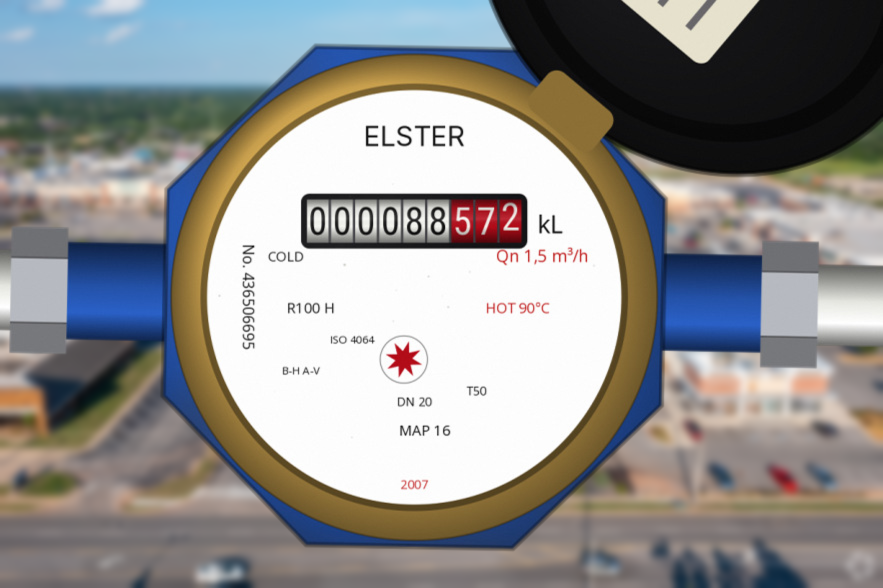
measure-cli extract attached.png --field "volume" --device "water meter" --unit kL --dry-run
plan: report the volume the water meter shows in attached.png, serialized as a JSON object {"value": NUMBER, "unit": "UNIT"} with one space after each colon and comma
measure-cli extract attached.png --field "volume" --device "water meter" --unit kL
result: {"value": 88.572, "unit": "kL"}
